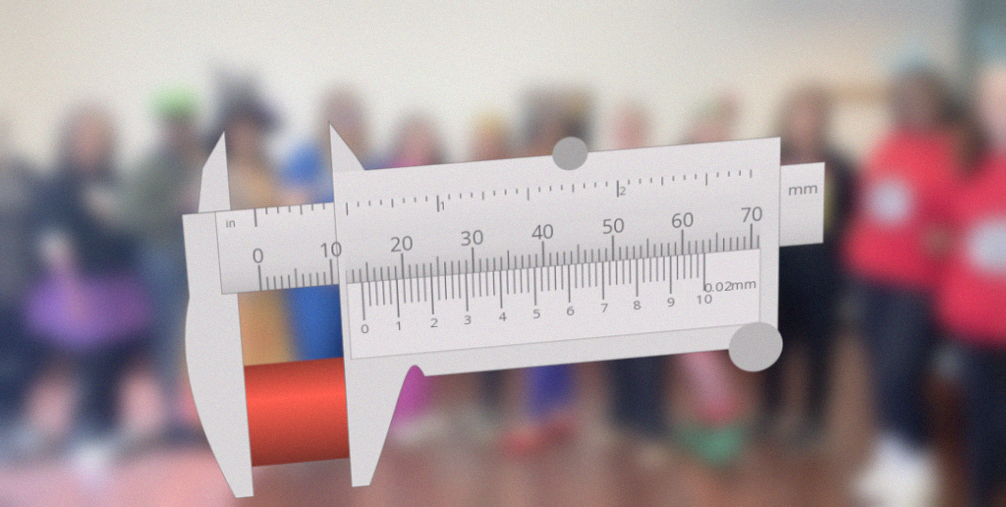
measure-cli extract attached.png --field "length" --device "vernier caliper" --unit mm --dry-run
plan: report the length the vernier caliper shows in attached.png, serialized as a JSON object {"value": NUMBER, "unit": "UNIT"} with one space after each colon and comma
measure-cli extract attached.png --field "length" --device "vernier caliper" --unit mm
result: {"value": 14.2, "unit": "mm"}
